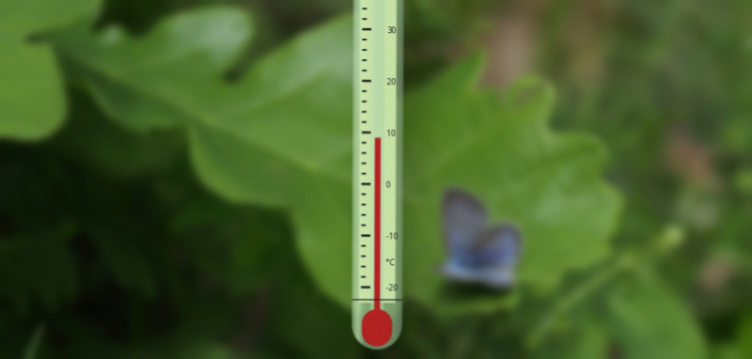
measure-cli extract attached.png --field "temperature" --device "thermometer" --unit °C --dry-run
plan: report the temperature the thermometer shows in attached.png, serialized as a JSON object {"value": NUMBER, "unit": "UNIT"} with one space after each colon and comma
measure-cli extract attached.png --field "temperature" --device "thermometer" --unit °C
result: {"value": 9, "unit": "°C"}
